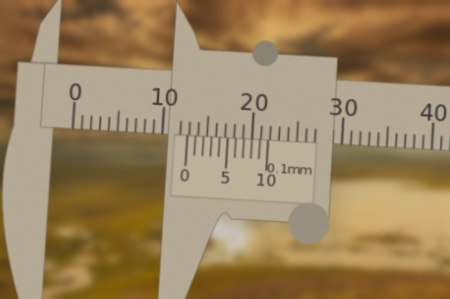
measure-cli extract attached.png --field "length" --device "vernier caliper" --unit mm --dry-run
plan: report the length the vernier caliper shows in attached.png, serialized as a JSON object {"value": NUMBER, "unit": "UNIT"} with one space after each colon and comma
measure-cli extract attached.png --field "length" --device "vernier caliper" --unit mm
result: {"value": 12.8, "unit": "mm"}
